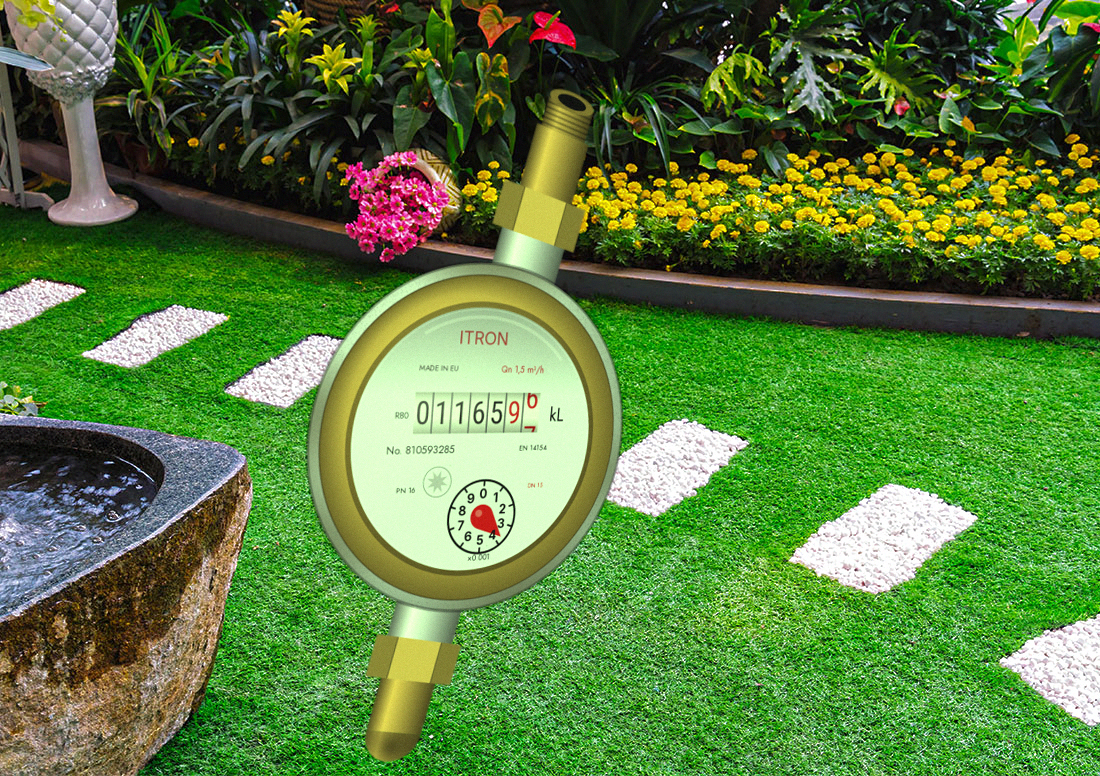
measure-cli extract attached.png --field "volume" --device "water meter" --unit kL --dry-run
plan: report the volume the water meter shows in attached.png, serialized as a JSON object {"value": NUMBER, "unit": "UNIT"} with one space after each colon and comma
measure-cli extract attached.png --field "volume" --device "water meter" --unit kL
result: {"value": 1165.963, "unit": "kL"}
